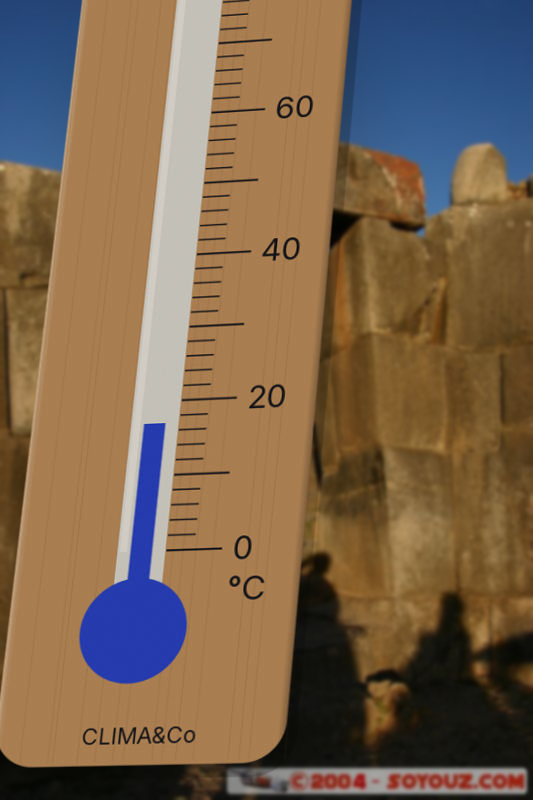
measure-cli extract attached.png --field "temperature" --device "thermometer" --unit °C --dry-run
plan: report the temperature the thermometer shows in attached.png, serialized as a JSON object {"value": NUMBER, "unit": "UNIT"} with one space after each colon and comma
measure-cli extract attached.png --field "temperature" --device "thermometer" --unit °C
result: {"value": 17, "unit": "°C"}
